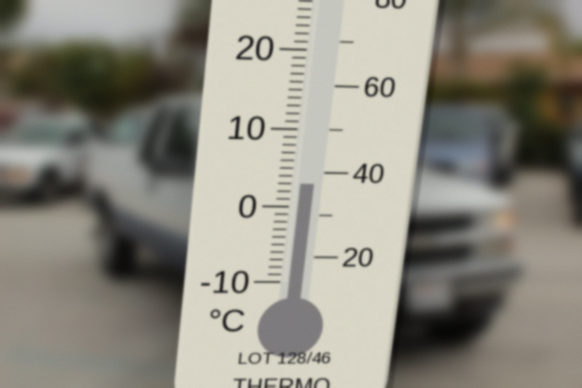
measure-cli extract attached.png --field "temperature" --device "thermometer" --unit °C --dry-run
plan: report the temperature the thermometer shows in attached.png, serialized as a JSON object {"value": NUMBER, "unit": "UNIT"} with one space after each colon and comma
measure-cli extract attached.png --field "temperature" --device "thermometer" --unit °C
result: {"value": 3, "unit": "°C"}
